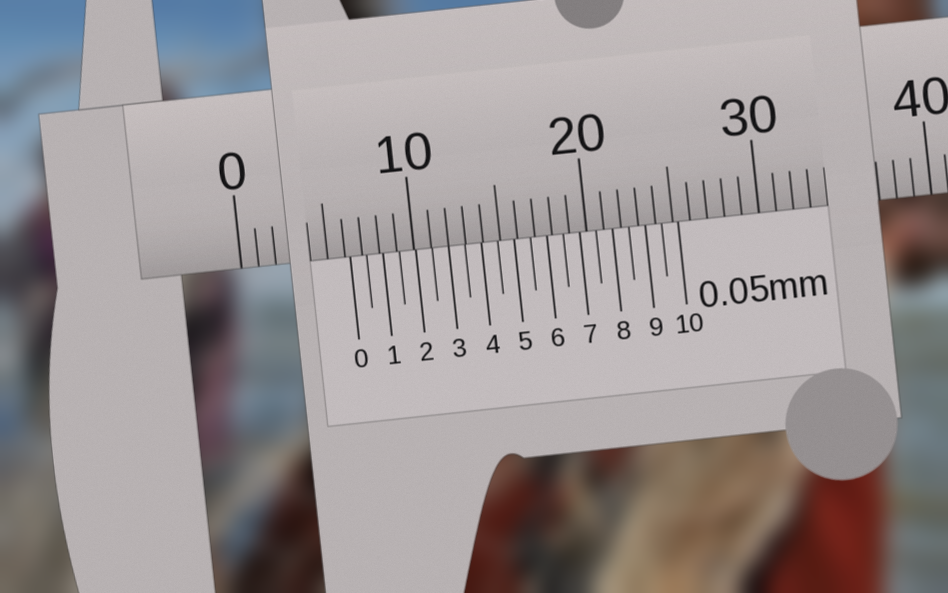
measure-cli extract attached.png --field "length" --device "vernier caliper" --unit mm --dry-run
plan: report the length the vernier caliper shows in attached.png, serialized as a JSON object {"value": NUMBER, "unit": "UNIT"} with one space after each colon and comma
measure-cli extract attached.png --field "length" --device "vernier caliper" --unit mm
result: {"value": 6.3, "unit": "mm"}
